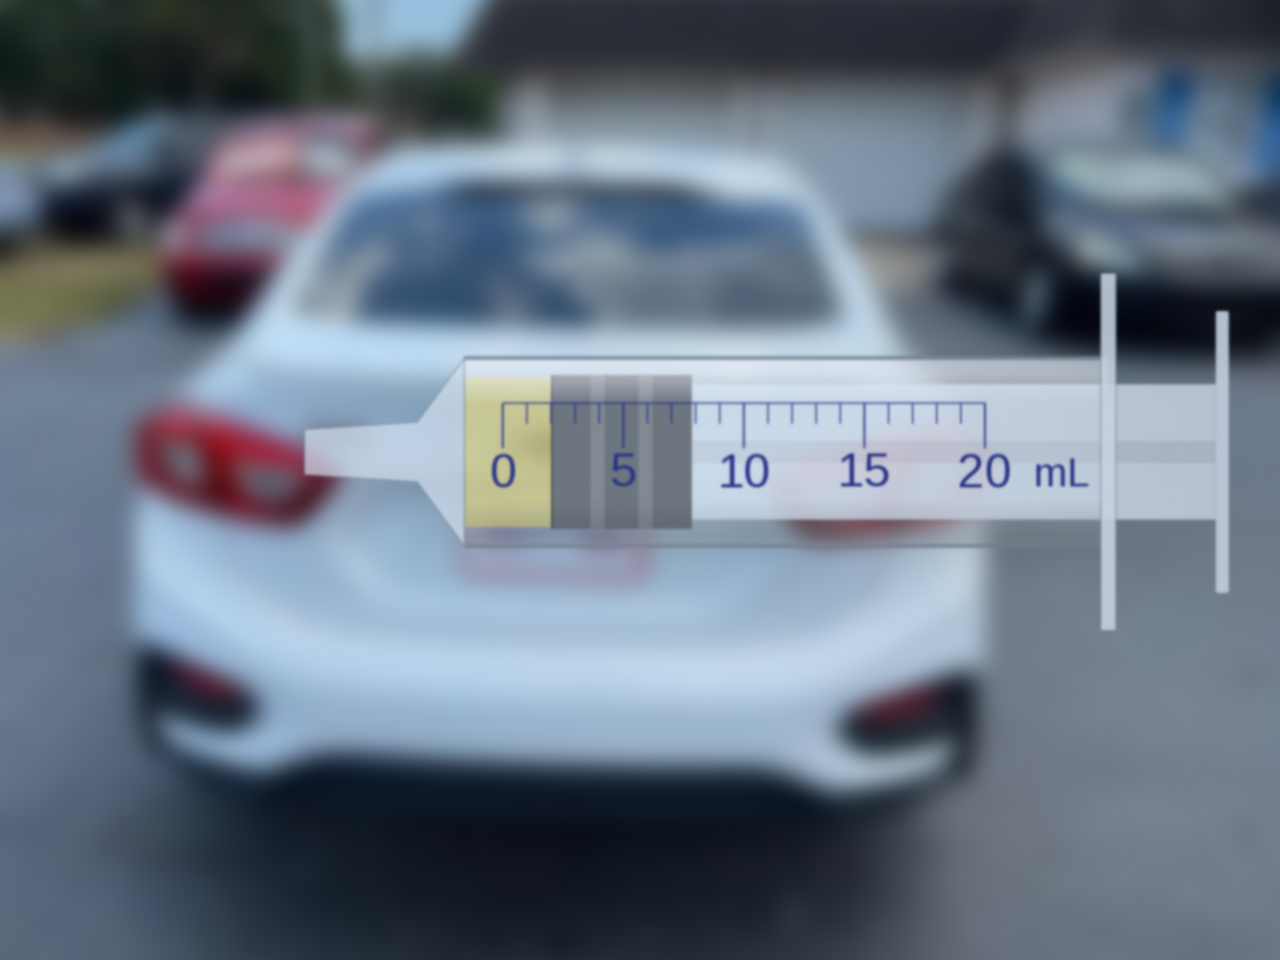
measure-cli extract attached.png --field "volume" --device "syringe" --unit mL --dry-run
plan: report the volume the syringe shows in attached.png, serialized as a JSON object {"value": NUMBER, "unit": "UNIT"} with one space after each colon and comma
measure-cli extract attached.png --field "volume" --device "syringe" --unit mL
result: {"value": 2, "unit": "mL"}
